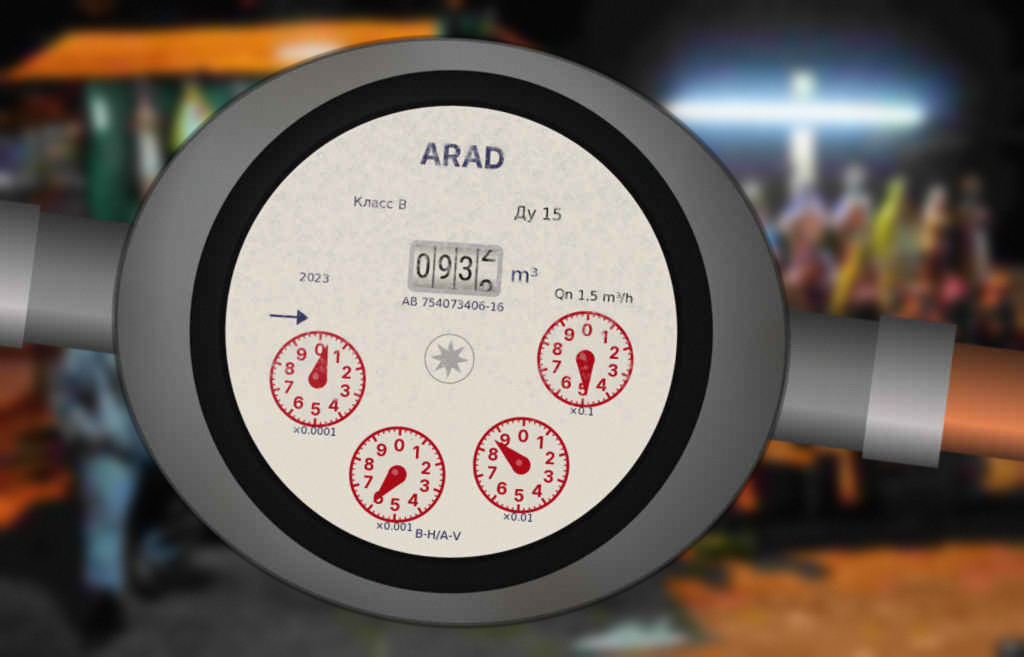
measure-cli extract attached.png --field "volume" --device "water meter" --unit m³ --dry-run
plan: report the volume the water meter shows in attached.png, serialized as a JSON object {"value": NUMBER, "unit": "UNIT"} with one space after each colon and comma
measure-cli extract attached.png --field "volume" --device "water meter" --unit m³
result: {"value": 932.4860, "unit": "m³"}
